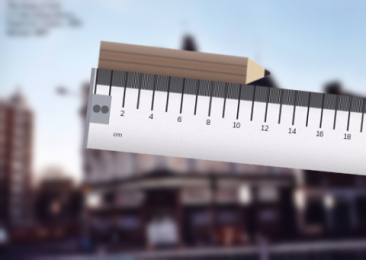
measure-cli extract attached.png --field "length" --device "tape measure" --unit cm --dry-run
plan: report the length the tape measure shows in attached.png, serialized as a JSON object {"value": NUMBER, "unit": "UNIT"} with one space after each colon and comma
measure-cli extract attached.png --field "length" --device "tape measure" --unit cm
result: {"value": 12, "unit": "cm"}
